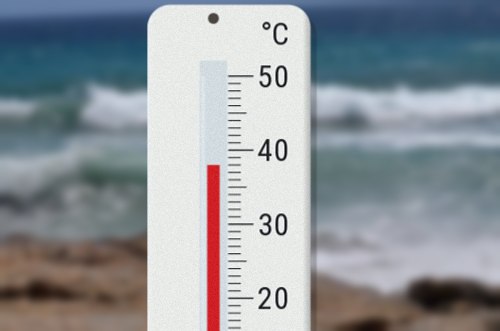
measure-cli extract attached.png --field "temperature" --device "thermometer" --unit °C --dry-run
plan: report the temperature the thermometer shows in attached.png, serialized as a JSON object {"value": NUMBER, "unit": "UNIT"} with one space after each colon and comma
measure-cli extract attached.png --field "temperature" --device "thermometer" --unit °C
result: {"value": 38, "unit": "°C"}
